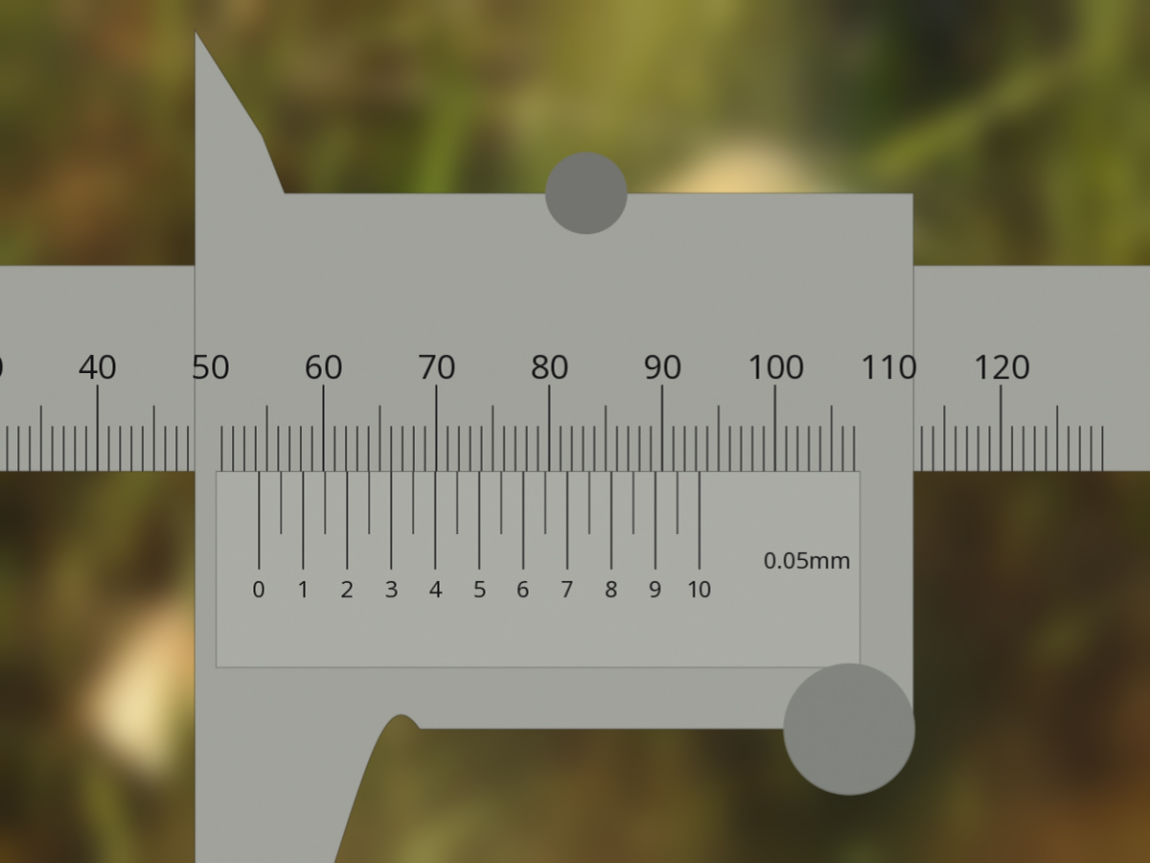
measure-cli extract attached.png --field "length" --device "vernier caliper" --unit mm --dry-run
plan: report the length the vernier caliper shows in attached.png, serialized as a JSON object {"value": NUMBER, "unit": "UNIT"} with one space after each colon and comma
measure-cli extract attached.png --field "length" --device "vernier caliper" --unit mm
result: {"value": 54.3, "unit": "mm"}
